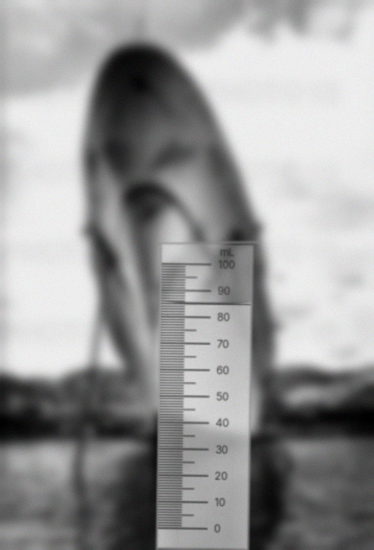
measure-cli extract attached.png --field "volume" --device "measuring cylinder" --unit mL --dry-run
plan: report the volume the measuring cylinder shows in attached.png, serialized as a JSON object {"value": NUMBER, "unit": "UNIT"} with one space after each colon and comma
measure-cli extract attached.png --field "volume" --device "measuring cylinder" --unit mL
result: {"value": 85, "unit": "mL"}
